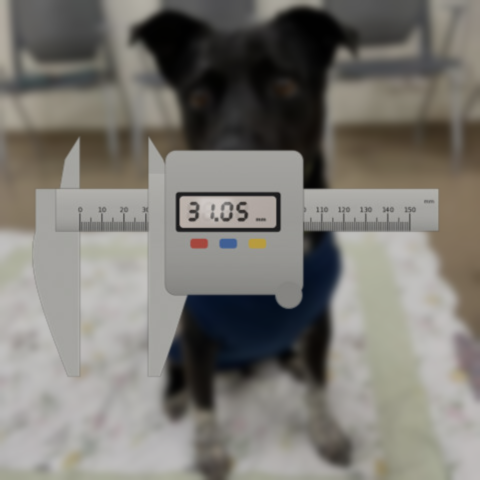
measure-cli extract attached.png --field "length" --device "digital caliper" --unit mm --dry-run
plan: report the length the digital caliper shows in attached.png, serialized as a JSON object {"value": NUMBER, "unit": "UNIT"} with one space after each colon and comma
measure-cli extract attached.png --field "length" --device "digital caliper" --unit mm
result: {"value": 31.05, "unit": "mm"}
